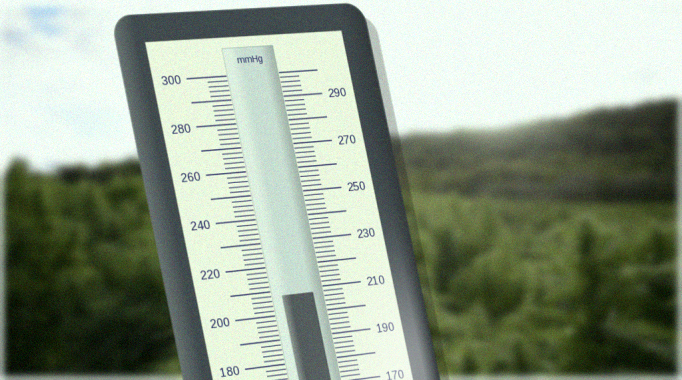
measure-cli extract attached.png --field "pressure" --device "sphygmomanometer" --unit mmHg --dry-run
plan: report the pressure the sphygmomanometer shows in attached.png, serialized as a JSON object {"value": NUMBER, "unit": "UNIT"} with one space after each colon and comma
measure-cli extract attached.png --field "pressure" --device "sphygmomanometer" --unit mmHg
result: {"value": 208, "unit": "mmHg"}
